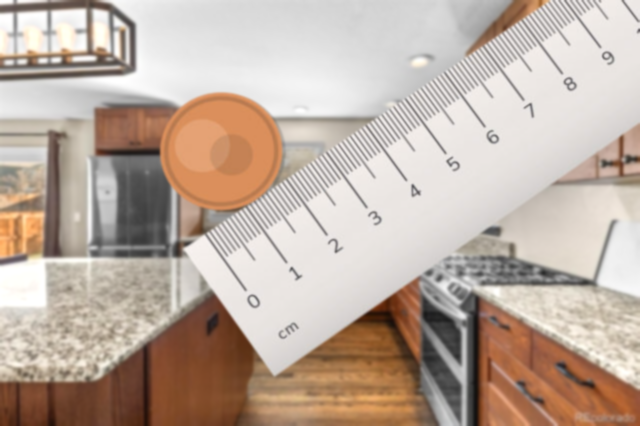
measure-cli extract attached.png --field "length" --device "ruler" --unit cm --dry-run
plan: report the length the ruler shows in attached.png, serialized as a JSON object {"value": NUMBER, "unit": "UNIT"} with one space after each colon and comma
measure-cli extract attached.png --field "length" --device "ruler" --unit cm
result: {"value": 2.5, "unit": "cm"}
